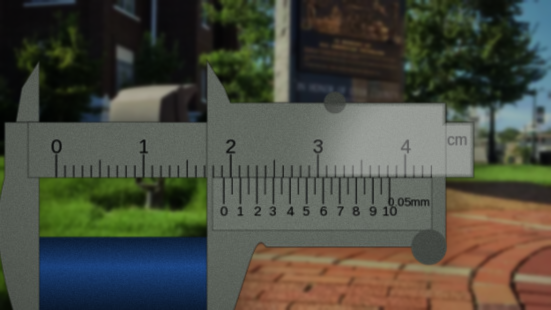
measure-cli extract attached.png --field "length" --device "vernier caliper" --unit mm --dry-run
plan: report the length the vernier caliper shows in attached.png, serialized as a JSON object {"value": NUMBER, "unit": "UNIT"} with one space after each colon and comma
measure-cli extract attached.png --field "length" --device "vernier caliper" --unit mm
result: {"value": 19.2, "unit": "mm"}
